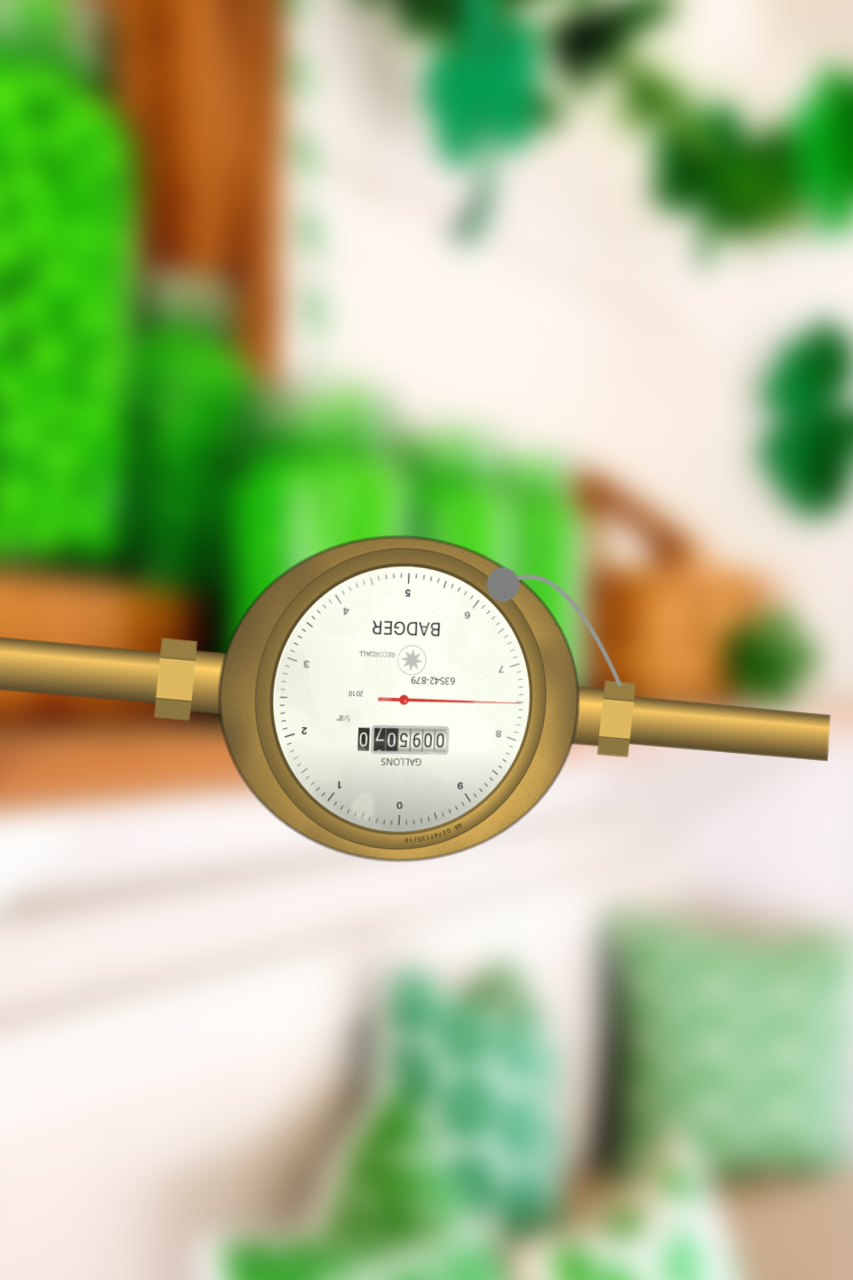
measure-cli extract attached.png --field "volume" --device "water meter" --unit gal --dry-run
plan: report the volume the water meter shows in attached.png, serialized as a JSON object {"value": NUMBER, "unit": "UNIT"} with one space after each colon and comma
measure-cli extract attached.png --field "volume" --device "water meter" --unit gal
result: {"value": 95067.5, "unit": "gal"}
